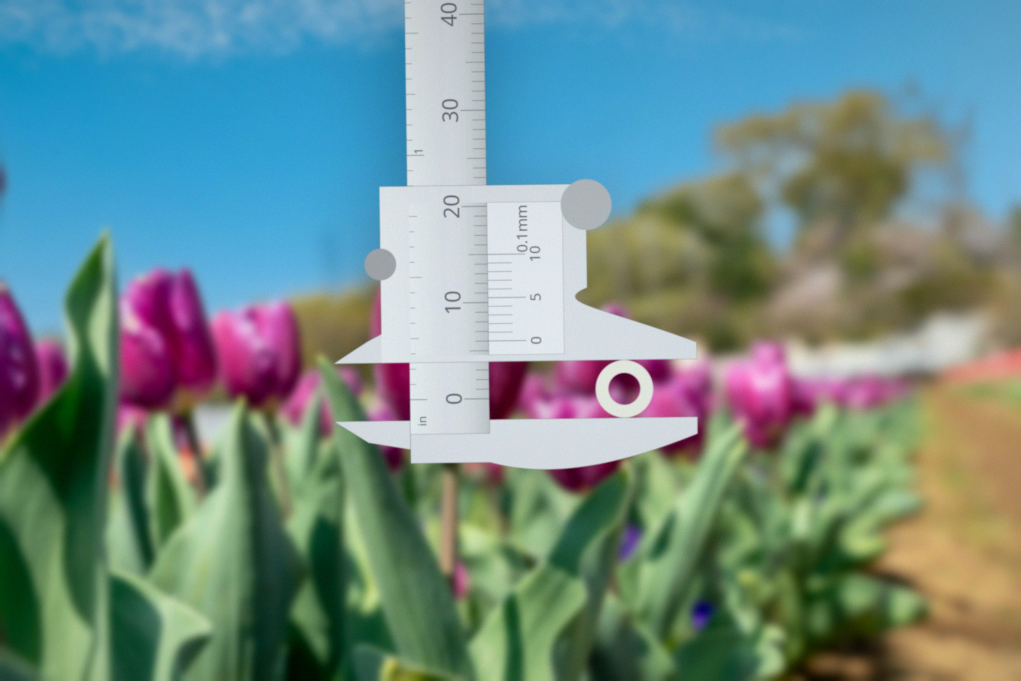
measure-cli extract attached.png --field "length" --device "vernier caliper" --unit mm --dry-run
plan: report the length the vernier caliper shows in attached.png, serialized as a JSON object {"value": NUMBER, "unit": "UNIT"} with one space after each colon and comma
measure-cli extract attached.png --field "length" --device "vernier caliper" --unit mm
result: {"value": 6.0, "unit": "mm"}
